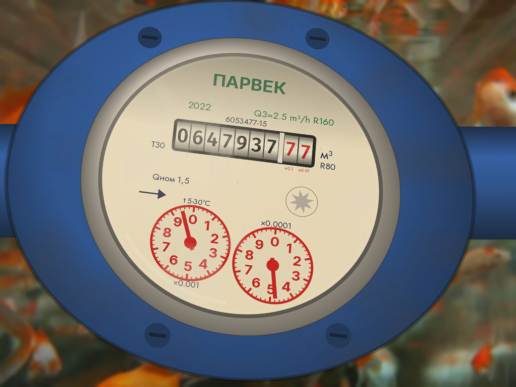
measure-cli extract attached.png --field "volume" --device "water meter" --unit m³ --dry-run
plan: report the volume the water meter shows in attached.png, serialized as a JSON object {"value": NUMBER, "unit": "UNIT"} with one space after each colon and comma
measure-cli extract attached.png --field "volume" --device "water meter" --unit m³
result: {"value": 647937.7694, "unit": "m³"}
